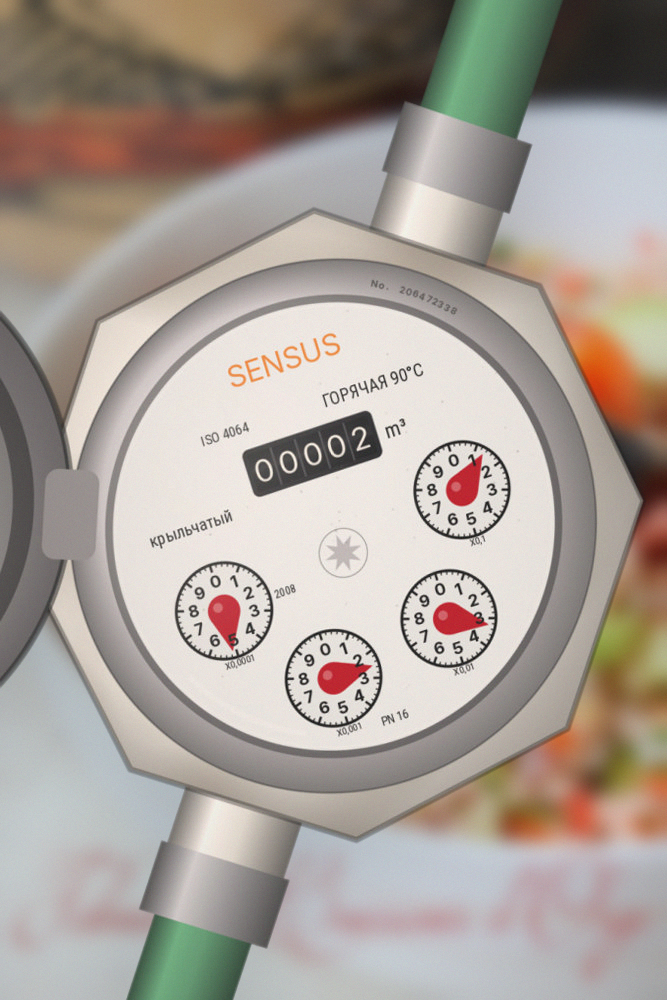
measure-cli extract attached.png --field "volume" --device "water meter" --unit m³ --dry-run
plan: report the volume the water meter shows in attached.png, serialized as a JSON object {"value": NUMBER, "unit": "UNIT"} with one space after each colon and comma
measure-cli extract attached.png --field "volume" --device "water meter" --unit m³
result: {"value": 2.1325, "unit": "m³"}
